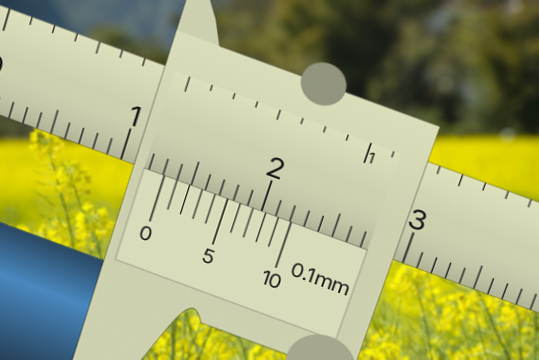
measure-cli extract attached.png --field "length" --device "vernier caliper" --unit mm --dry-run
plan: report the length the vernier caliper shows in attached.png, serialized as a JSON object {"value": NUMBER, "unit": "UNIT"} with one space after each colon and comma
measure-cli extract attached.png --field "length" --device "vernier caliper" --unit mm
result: {"value": 13.1, "unit": "mm"}
